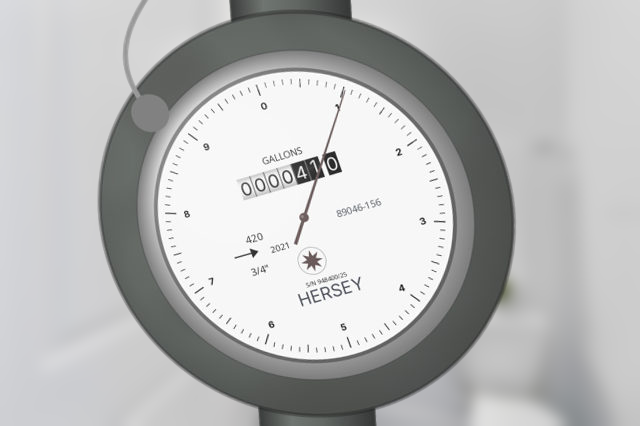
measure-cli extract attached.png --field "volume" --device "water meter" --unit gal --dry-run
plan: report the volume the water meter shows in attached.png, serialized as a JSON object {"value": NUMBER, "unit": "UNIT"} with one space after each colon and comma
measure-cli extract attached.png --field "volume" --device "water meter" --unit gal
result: {"value": 411.0, "unit": "gal"}
